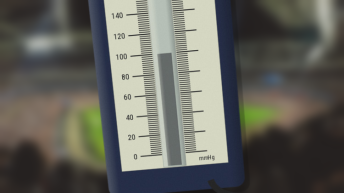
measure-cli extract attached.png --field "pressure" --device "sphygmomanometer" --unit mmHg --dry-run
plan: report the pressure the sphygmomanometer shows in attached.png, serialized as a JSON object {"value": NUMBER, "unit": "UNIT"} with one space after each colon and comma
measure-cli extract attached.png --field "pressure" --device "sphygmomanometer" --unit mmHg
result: {"value": 100, "unit": "mmHg"}
